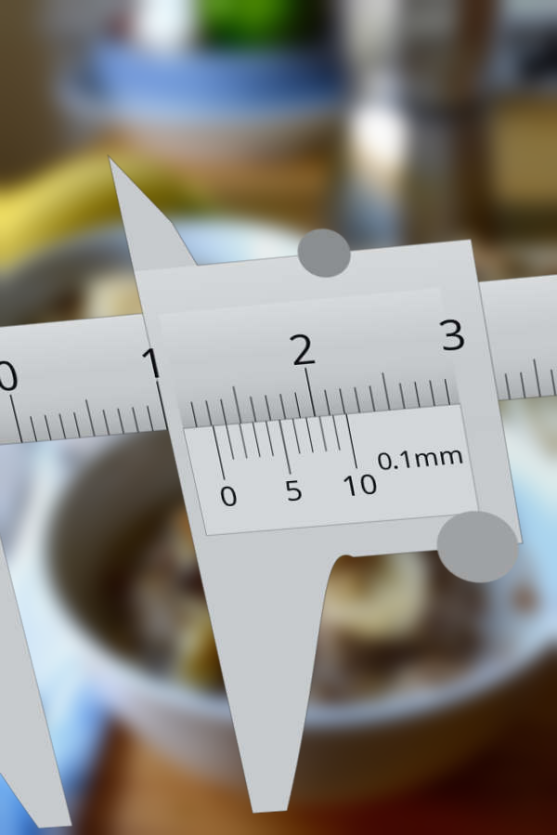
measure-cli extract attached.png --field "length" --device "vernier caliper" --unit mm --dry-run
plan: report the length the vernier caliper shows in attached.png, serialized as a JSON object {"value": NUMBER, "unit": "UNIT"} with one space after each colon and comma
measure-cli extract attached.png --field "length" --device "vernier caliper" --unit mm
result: {"value": 13.1, "unit": "mm"}
